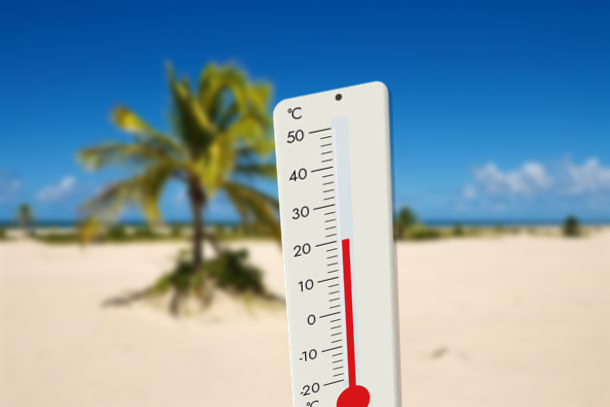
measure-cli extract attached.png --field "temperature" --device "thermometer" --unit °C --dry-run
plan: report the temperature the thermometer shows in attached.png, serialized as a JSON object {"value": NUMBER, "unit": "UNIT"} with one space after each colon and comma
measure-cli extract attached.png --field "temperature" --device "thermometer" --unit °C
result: {"value": 20, "unit": "°C"}
